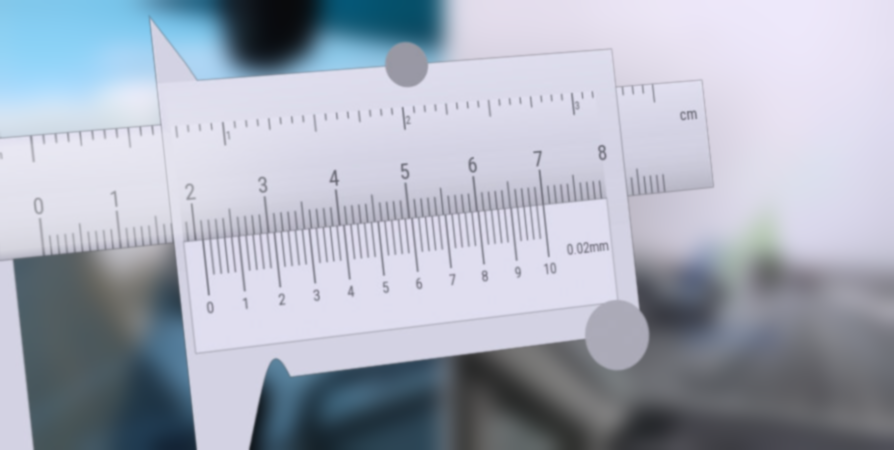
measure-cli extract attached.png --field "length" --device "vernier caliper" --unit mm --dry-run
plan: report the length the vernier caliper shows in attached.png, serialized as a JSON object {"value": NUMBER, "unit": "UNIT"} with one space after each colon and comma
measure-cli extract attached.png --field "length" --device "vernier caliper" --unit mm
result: {"value": 21.0, "unit": "mm"}
